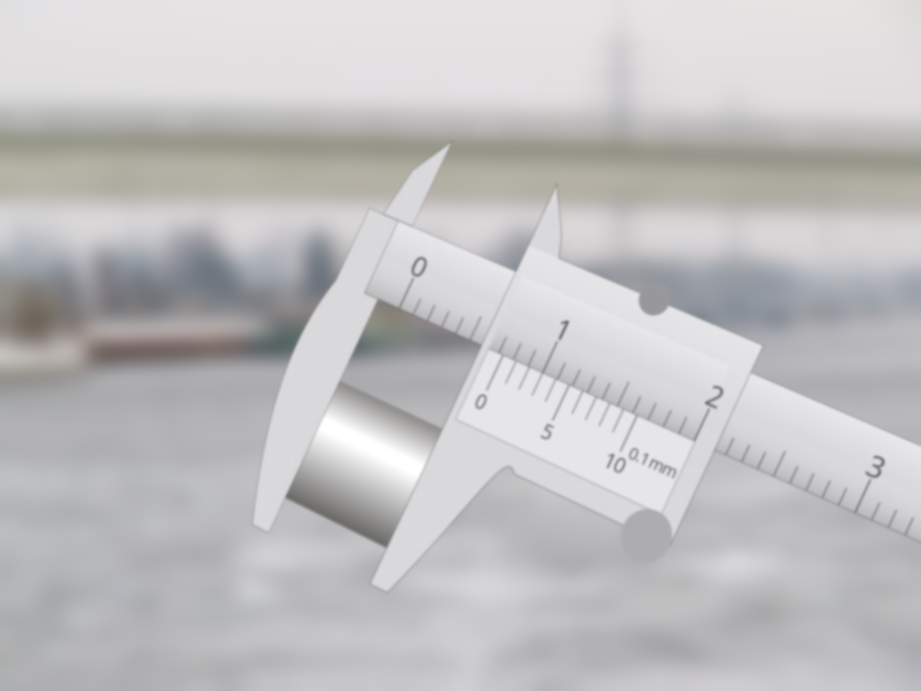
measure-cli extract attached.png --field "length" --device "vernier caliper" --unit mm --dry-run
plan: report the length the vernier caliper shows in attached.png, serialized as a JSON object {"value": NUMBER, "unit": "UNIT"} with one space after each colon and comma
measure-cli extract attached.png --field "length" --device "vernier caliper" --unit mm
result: {"value": 7.3, "unit": "mm"}
